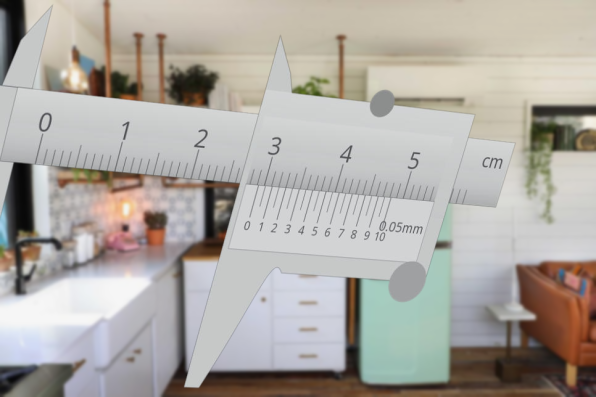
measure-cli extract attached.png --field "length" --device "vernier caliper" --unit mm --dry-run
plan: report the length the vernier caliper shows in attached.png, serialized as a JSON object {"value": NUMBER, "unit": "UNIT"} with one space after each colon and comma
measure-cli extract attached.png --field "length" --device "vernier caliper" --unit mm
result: {"value": 29.2, "unit": "mm"}
